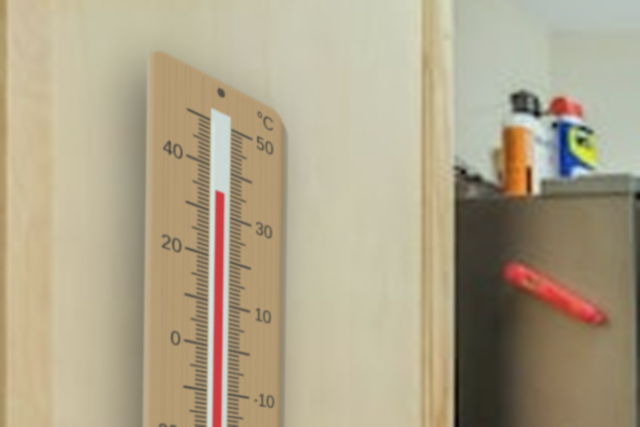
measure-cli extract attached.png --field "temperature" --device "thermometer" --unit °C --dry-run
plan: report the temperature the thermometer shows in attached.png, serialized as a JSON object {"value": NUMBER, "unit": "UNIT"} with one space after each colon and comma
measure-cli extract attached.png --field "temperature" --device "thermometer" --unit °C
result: {"value": 35, "unit": "°C"}
